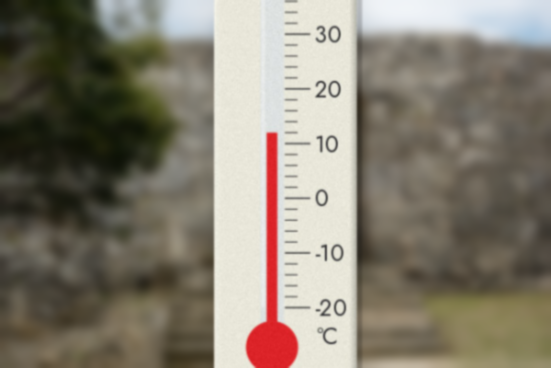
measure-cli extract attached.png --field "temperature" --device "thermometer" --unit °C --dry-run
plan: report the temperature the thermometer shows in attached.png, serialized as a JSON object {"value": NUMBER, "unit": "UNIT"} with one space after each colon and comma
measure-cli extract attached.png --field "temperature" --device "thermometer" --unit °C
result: {"value": 12, "unit": "°C"}
